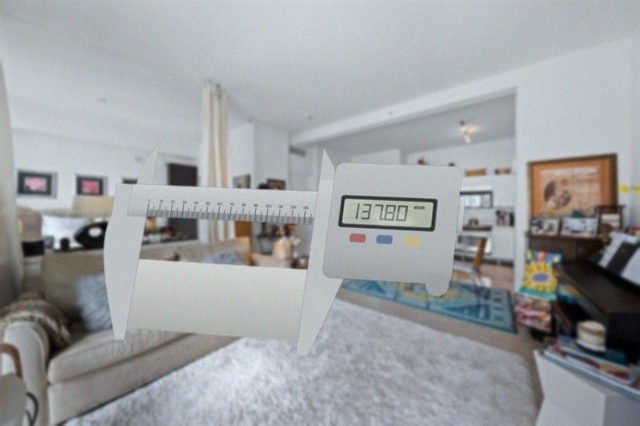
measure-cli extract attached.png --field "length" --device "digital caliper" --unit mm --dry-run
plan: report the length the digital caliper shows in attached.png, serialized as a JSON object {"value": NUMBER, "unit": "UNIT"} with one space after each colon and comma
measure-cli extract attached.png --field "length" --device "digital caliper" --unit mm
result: {"value": 137.80, "unit": "mm"}
